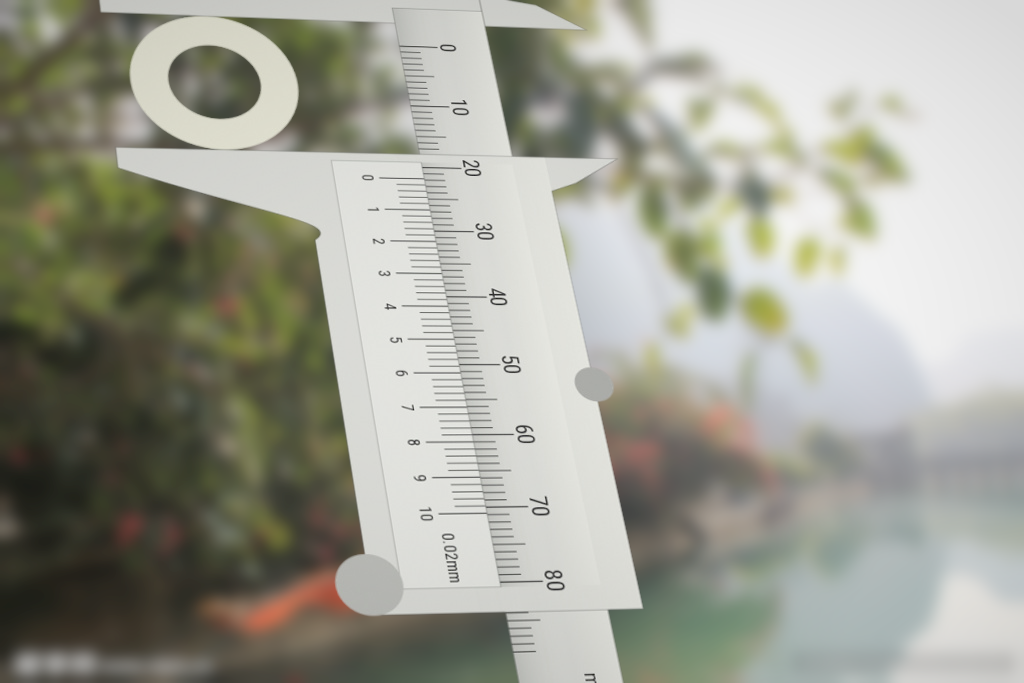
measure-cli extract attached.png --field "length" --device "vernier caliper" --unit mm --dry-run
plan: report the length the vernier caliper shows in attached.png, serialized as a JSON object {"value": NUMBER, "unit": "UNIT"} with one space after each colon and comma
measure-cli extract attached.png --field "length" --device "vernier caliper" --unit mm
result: {"value": 21.8, "unit": "mm"}
